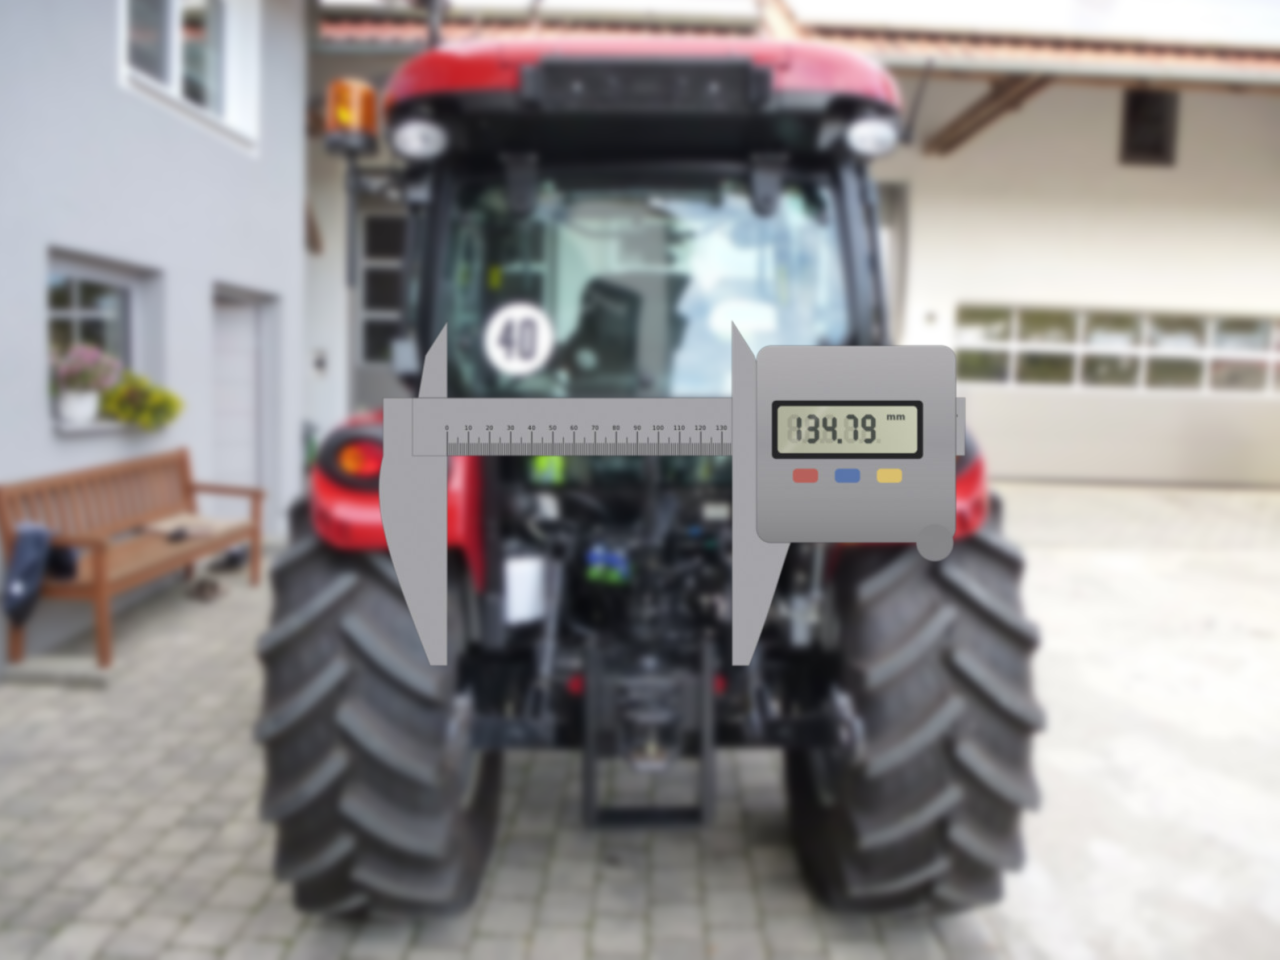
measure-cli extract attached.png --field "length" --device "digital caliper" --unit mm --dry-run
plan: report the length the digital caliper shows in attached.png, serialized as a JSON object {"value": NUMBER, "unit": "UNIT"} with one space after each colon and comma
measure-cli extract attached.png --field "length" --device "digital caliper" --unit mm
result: {"value": 134.79, "unit": "mm"}
